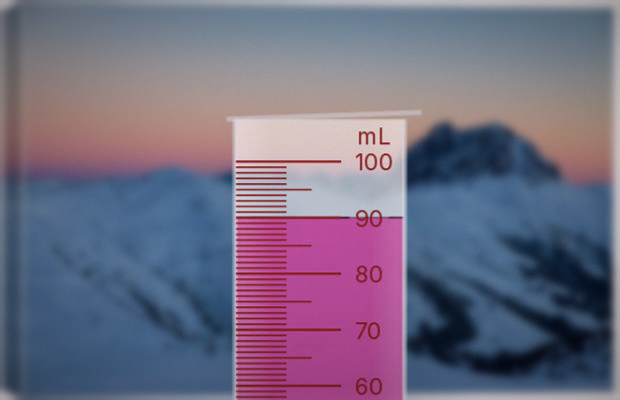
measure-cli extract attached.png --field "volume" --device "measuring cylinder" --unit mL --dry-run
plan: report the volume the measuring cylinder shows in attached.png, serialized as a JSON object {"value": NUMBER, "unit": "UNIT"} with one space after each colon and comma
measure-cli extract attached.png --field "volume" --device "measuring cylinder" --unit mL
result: {"value": 90, "unit": "mL"}
